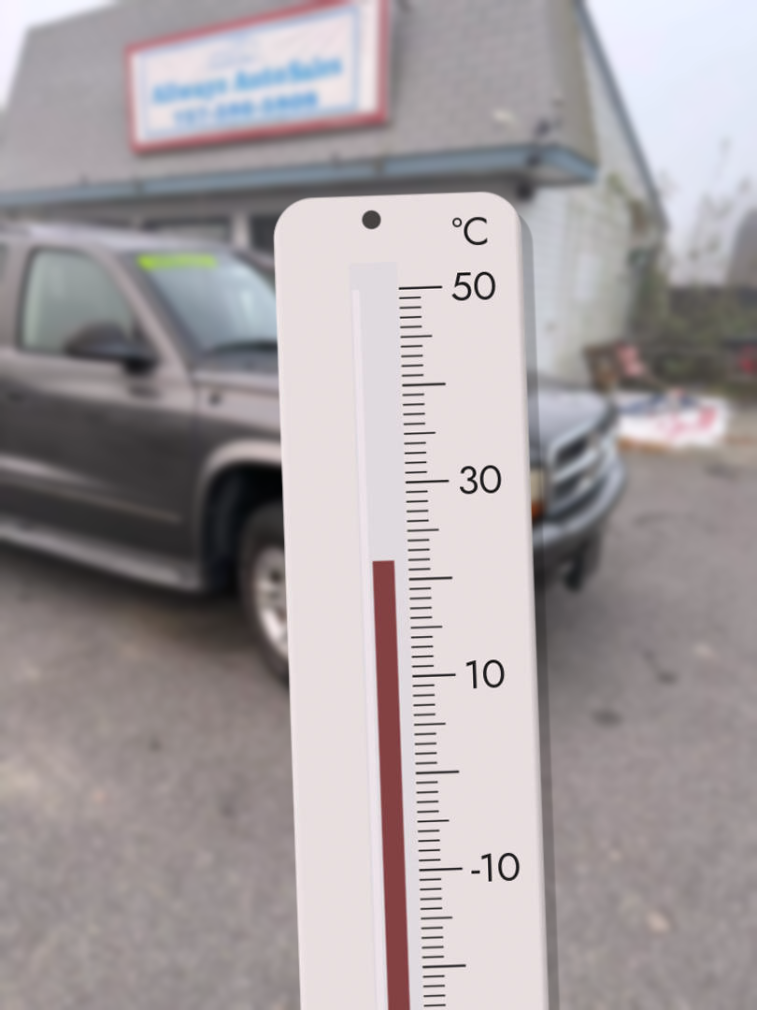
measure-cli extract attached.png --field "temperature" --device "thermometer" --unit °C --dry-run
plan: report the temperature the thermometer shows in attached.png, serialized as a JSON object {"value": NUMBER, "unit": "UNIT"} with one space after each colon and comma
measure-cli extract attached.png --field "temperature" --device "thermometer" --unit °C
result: {"value": 22, "unit": "°C"}
